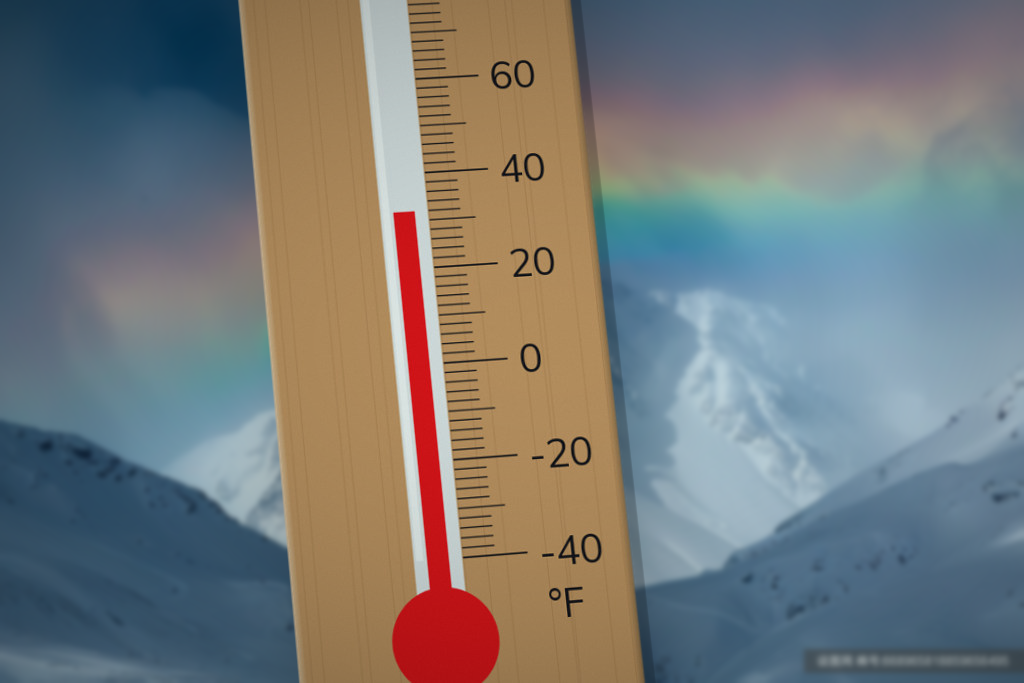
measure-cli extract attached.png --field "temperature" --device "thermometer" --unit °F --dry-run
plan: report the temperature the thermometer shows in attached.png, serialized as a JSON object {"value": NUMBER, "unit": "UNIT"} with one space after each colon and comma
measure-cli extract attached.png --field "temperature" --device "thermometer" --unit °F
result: {"value": 32, "unit": "°F"}
